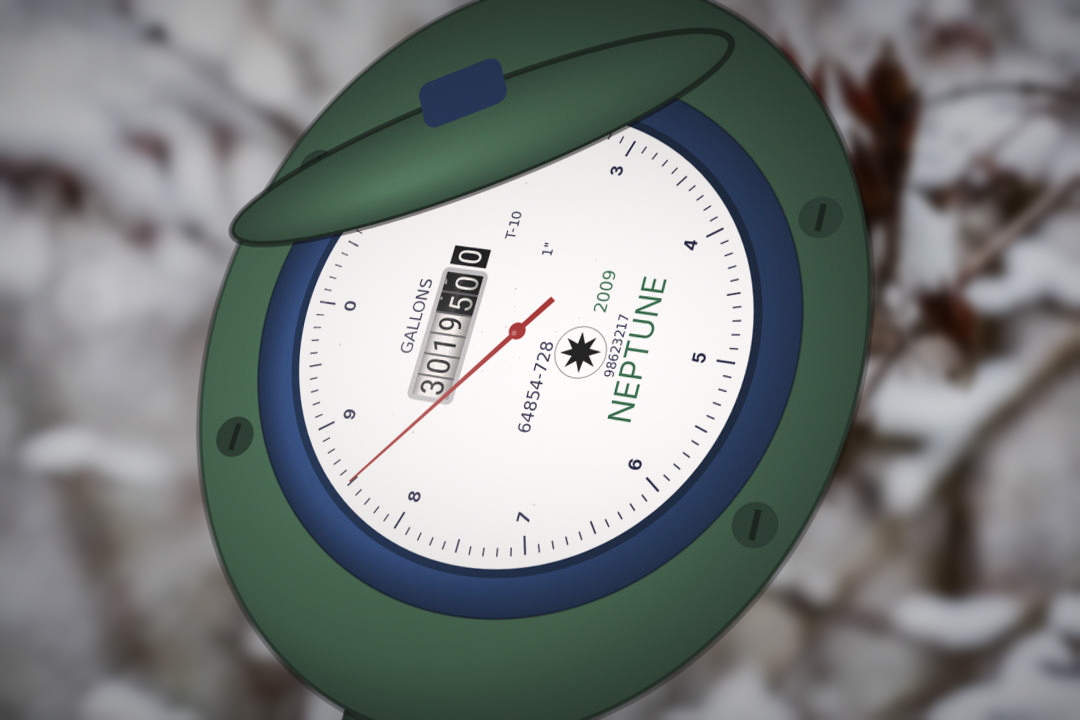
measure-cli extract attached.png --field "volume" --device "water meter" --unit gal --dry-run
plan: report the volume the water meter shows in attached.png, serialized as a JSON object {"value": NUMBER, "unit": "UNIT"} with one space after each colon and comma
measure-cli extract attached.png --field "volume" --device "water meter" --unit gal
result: {"value": 3019498.5, "unit": "gal"}
